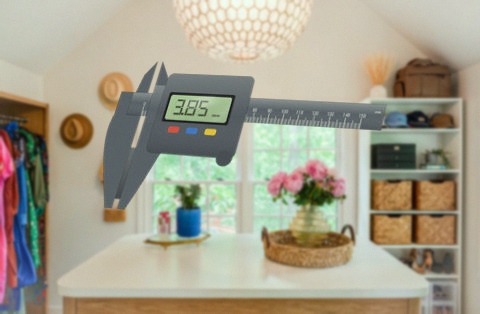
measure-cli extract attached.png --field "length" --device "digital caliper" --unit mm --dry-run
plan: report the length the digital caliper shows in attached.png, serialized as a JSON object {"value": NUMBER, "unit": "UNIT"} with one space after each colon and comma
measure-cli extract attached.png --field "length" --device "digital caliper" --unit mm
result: {"value": 3.85, "unit": "mm"}
